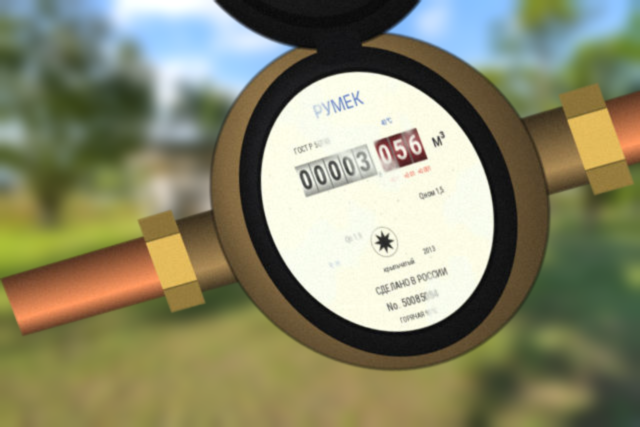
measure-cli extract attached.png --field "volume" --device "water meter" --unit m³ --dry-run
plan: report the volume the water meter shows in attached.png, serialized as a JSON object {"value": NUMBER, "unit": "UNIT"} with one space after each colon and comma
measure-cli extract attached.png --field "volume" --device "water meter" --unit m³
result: {"value": 3.056, "unit": "m³"}
